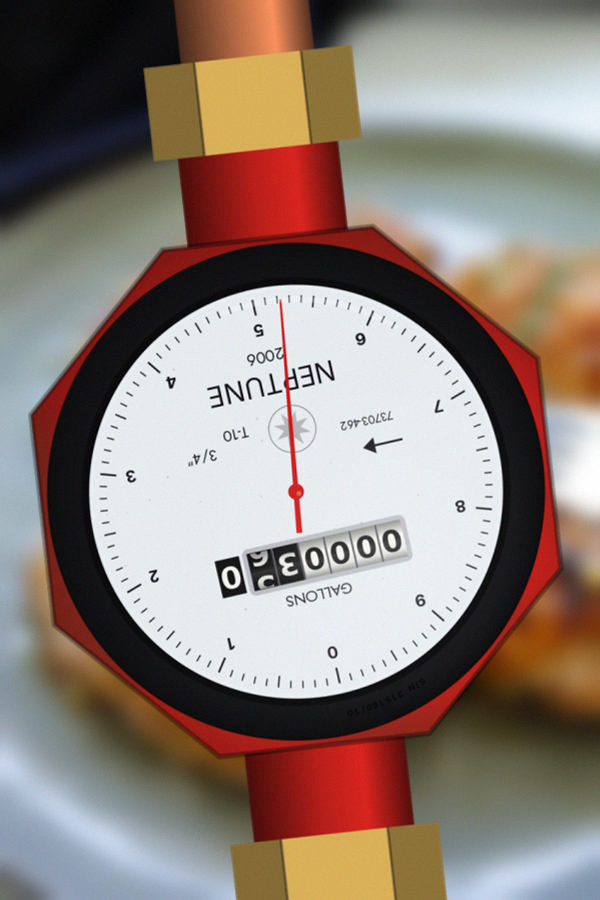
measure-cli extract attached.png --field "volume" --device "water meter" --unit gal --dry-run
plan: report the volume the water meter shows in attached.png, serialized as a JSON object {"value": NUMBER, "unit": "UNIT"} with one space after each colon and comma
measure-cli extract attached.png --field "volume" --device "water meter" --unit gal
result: {"value": 355.2, "unit": "gal"}
